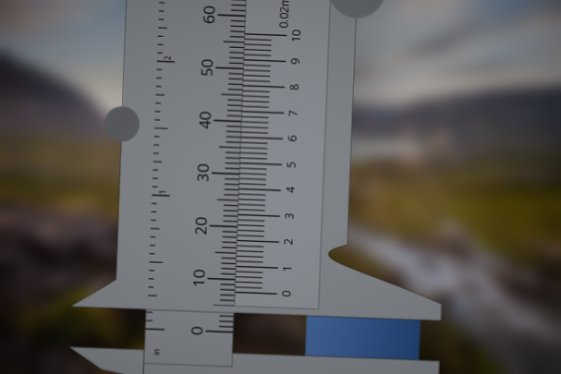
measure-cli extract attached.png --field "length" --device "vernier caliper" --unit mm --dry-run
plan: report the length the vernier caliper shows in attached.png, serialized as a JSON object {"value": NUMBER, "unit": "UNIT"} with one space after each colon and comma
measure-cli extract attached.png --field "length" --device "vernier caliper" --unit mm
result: {"value": 7.6, "unit": "mm"}
